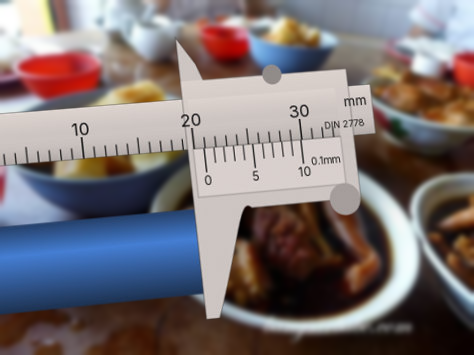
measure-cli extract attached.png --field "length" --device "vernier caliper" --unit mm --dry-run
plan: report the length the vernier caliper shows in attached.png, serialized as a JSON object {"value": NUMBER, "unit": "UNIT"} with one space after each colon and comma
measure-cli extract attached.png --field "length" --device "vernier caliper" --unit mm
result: {"value": 20.9, "unit": "mm"}
